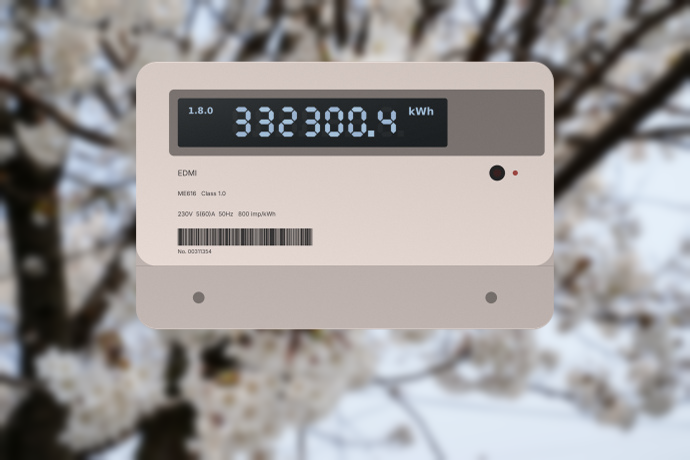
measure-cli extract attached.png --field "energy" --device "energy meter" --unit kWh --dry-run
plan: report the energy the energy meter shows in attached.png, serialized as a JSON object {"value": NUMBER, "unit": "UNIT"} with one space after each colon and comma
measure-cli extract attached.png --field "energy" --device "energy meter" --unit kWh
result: {"value": 332300.4, "unit": "kWh"}
